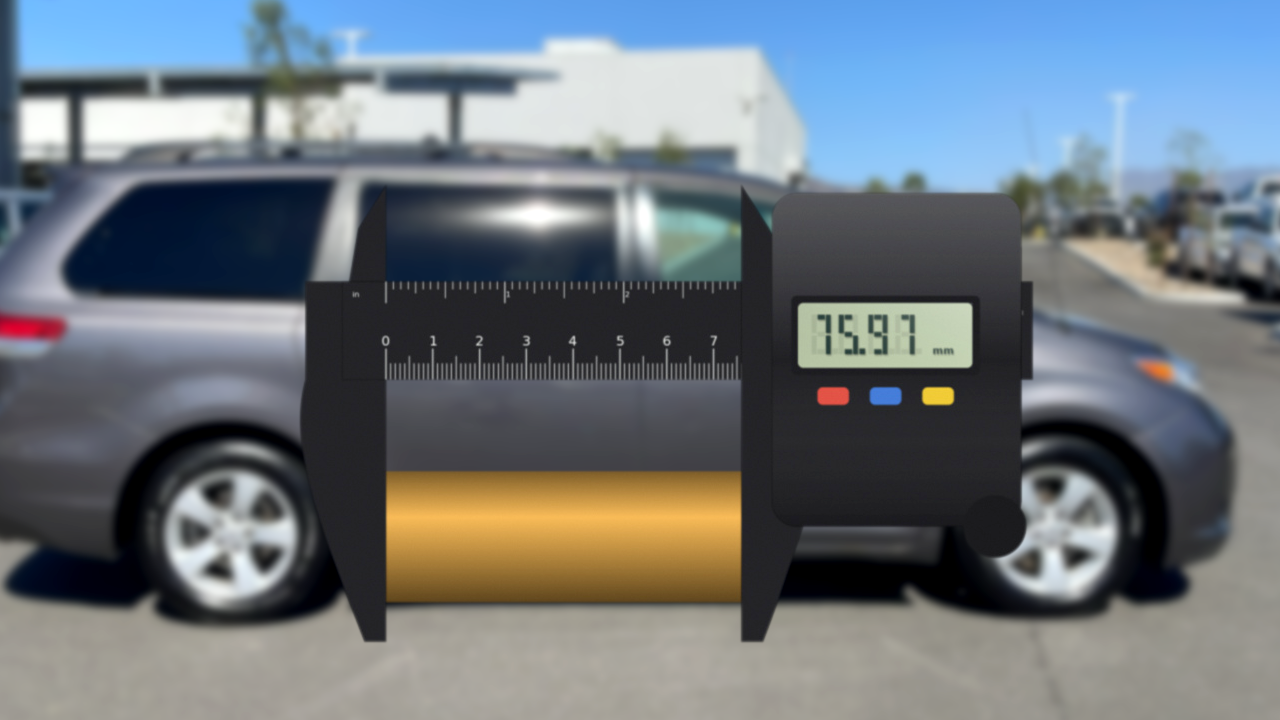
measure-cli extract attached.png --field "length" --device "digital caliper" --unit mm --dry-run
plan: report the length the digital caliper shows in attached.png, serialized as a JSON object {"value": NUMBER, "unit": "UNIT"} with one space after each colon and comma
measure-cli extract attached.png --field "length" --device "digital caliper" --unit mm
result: {"value": 75.97, "unit": "mm"}
